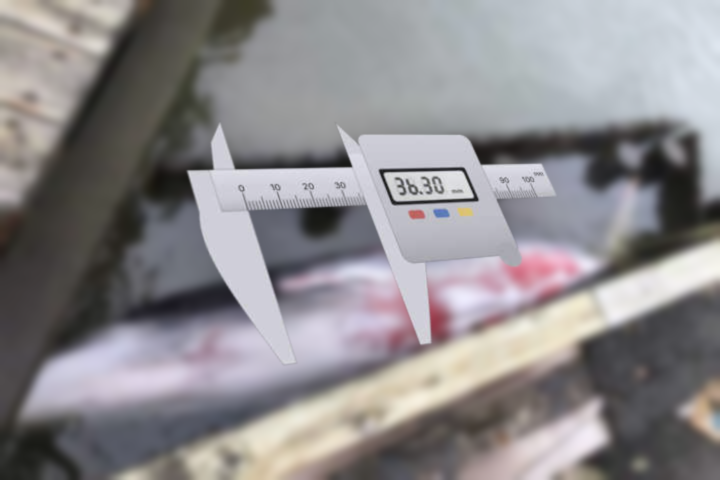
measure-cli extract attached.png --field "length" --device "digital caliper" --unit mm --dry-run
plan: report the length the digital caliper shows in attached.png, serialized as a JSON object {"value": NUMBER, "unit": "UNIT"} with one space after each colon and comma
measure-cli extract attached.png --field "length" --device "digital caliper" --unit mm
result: {"value": 36.30, "unit": "mm"}
